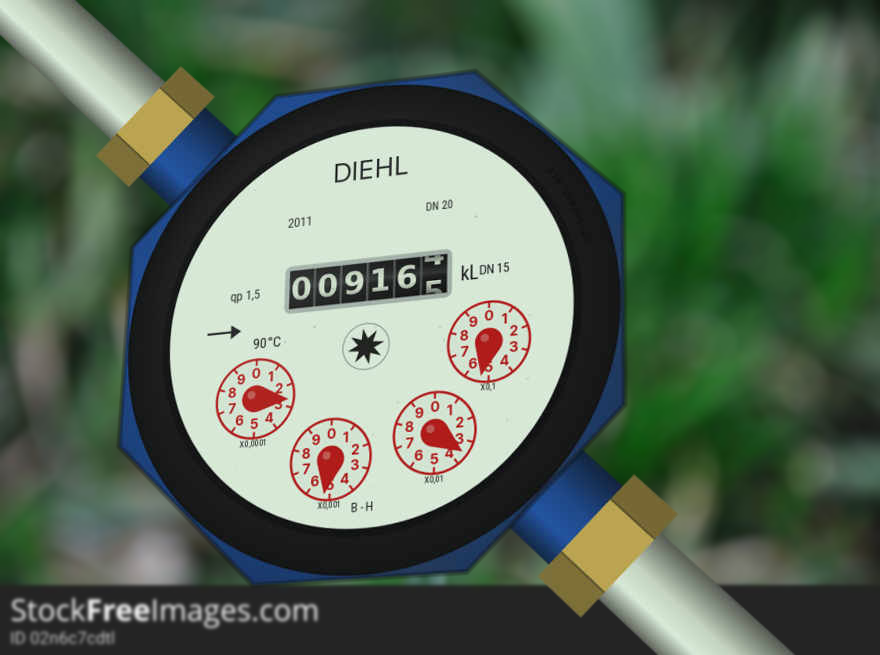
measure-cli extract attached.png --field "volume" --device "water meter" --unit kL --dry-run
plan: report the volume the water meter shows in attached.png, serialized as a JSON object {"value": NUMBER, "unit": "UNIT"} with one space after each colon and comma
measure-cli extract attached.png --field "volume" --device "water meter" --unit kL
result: {"value": 9164.5352, "unit": "kL"}
